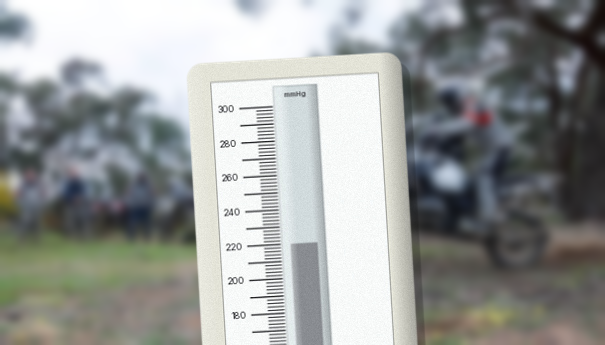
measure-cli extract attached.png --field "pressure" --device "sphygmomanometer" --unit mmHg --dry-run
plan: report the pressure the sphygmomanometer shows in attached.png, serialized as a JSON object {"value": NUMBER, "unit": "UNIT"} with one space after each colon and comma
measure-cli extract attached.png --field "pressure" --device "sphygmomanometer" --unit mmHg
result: {"value": 220, "unit": "mmHg"}
